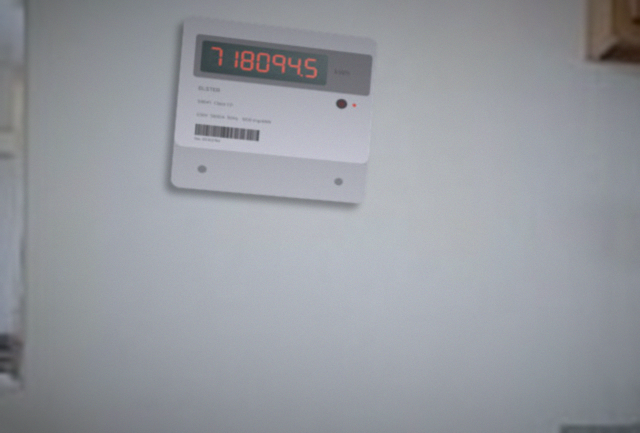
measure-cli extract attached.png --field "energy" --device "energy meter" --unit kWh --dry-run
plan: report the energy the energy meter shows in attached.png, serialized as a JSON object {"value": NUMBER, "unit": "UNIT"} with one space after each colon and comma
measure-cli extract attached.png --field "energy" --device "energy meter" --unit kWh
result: {"value": 718094.5, "unit": "kWh"}
